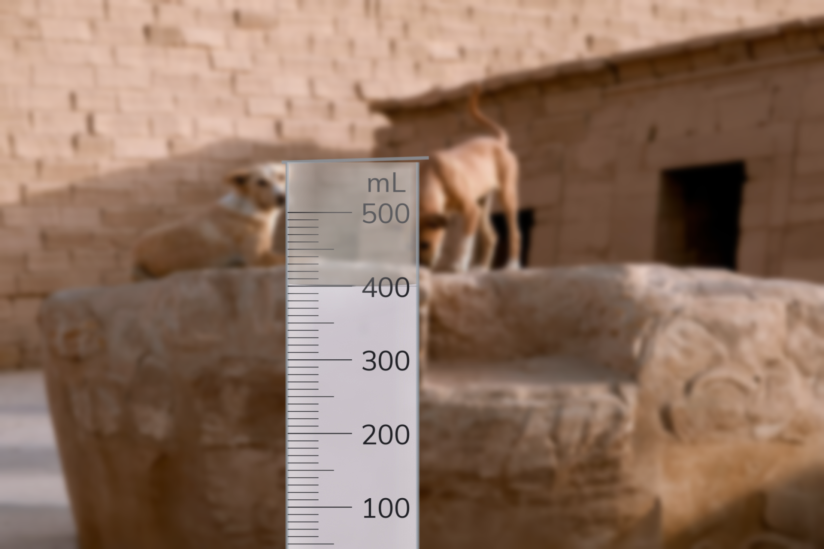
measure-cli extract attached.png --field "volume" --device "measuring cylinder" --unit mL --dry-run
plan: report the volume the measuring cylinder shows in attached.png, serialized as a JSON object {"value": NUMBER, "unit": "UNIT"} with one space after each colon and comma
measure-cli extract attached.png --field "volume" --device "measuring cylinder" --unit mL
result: {"value": 400, "unit": "mL"}
